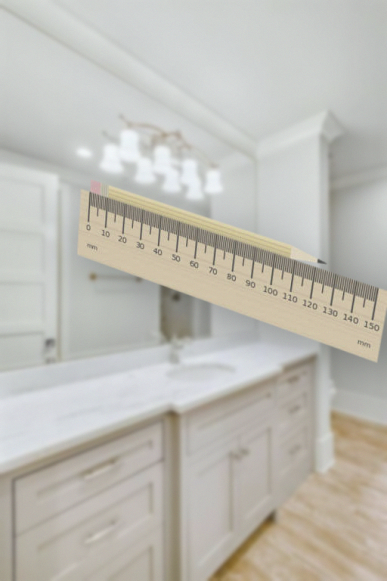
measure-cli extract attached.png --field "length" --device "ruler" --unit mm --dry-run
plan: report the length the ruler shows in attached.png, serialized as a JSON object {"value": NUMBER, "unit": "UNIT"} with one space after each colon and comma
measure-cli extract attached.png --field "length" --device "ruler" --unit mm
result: {"value": 125, "unit": "mm"}
